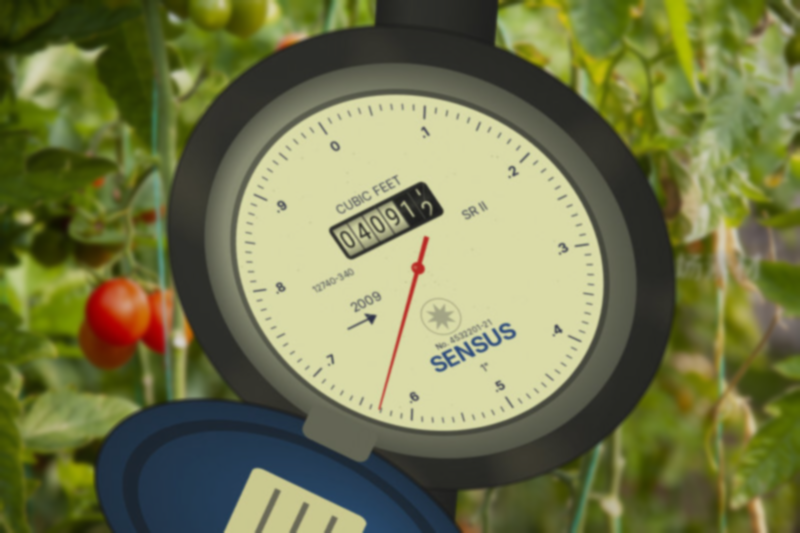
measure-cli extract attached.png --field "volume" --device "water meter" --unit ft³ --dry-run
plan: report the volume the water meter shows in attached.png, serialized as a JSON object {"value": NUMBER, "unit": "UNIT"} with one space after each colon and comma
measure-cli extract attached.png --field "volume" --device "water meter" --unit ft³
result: {"value": 40911.63, "unit": "ft³"}
